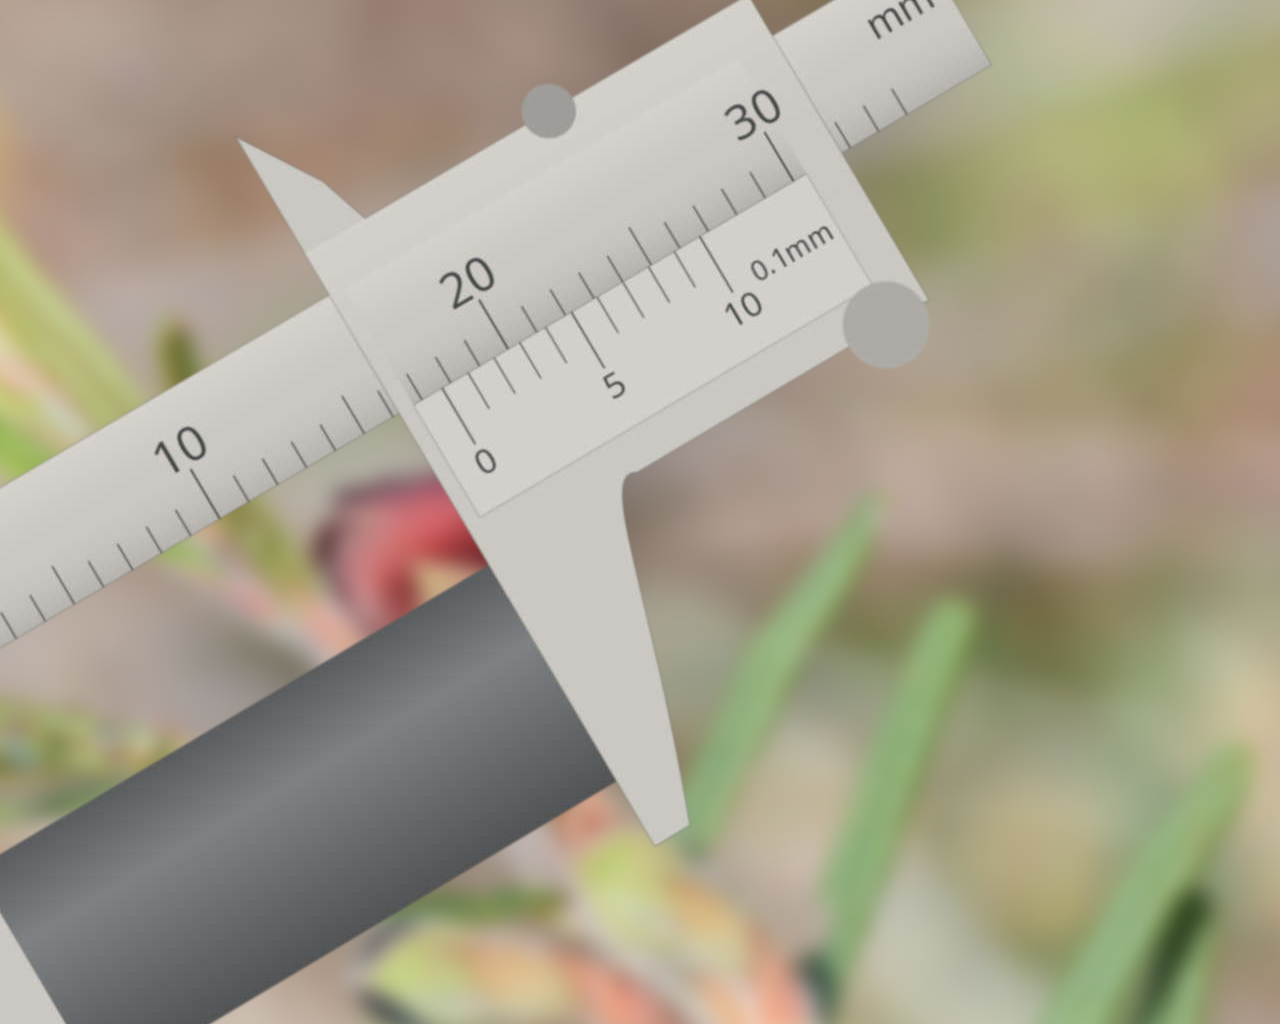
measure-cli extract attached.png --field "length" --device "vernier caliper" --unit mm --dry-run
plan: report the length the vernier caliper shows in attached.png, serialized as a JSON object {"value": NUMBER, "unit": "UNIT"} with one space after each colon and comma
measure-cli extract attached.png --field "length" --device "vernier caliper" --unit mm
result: {"value": 17.7, "unit": "mm"}
